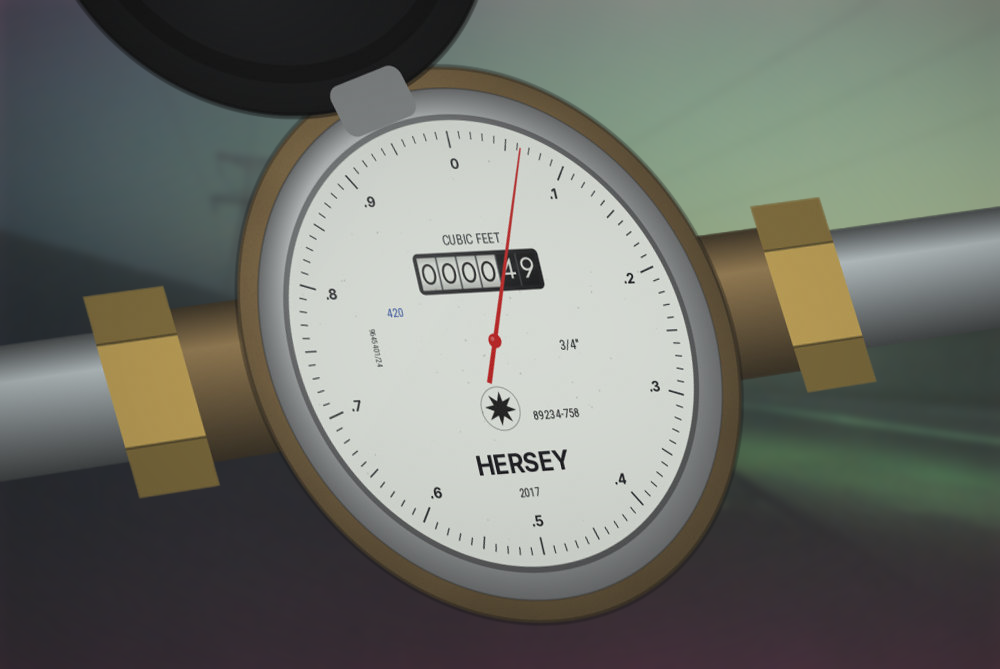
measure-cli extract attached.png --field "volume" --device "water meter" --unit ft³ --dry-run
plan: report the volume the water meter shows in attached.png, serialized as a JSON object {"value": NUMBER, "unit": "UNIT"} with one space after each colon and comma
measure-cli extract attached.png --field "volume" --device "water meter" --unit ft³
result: {"value": 49.06, "unit": "ft³"}
